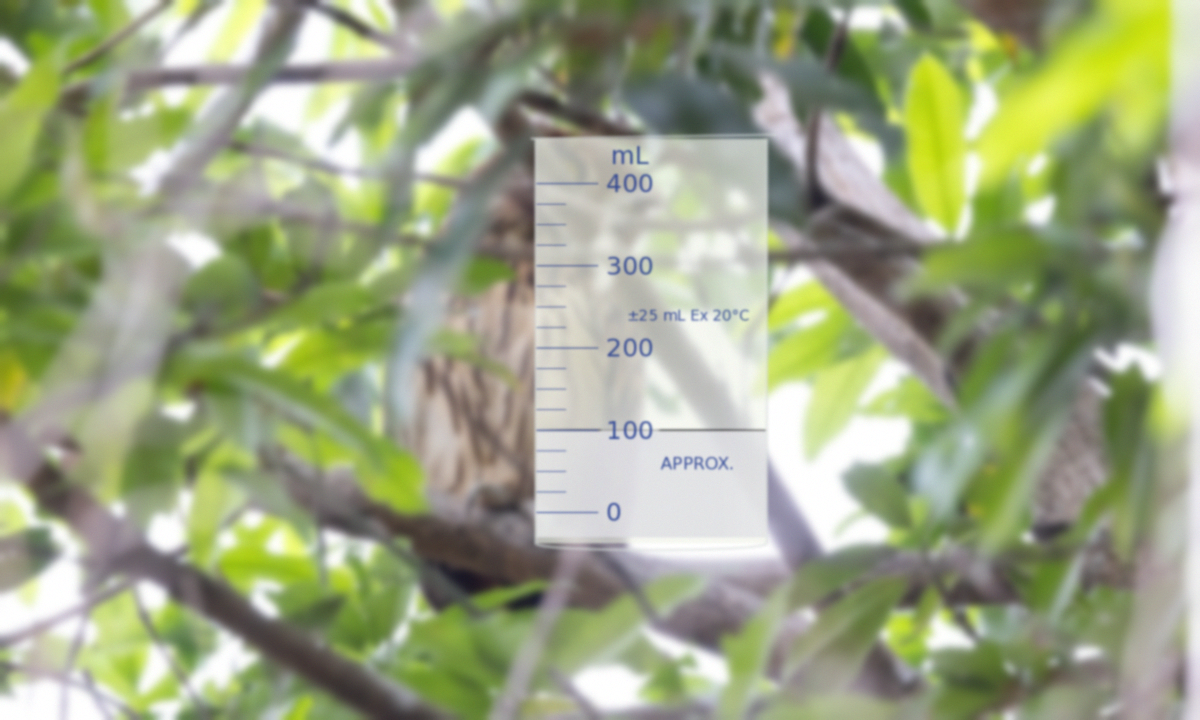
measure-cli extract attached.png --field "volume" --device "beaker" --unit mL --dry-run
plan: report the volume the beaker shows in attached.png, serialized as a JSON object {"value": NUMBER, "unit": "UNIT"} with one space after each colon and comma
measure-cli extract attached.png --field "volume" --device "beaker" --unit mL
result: {"value": 100, "unit": "mL"}
